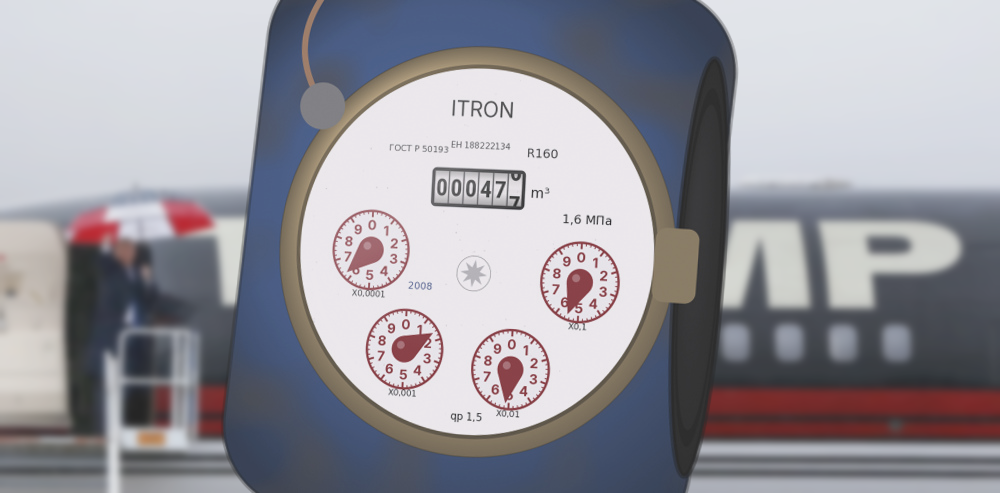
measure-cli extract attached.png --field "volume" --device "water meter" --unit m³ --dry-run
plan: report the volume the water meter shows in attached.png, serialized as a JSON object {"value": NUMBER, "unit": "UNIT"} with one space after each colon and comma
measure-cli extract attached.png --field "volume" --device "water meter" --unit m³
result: {"value": 476.5516, "unit": "m³"}
